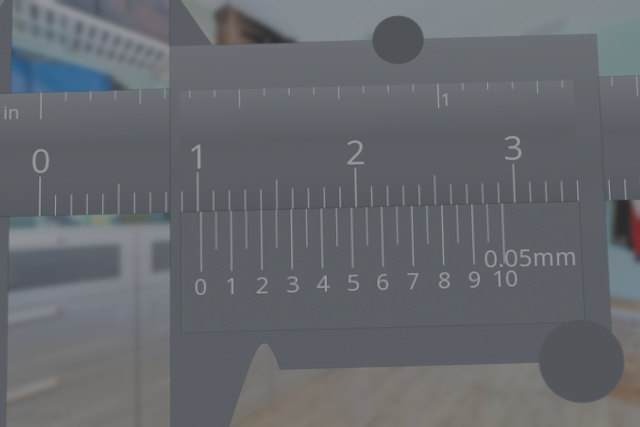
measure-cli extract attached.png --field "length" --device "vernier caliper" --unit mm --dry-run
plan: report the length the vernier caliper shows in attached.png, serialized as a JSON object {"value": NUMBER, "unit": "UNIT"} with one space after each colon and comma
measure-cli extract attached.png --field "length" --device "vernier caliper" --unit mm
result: {"value": 10.2, "unit": "mm"}
